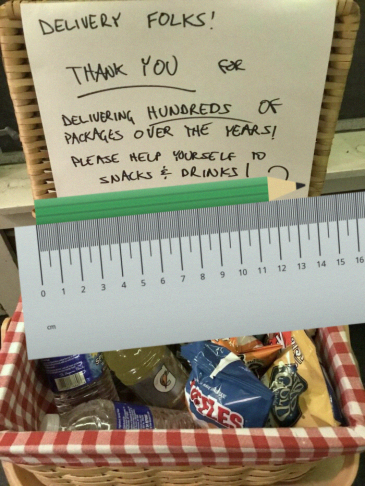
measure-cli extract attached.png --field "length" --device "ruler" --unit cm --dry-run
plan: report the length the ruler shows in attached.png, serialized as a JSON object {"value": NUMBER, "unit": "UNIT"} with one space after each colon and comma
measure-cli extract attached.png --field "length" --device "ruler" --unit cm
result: {"value": 13.5, "unit": "cm"}
